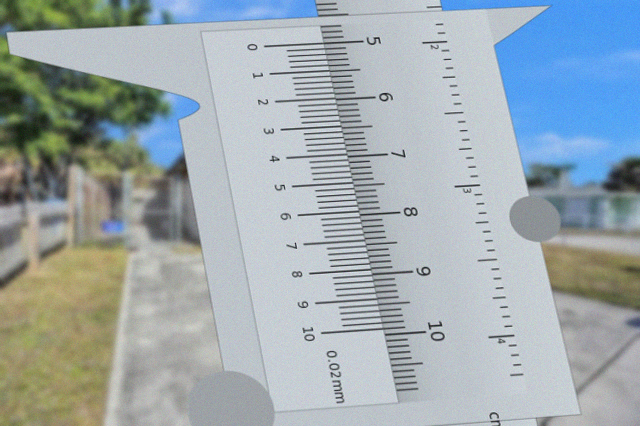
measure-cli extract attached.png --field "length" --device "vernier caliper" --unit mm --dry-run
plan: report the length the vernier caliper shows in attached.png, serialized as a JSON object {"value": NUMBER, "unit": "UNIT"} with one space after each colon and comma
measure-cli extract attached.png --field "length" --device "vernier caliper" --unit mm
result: {"value": 50.0, "unit": "mm"}
